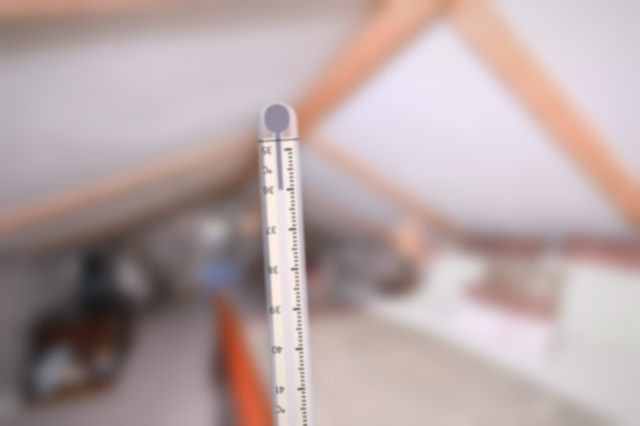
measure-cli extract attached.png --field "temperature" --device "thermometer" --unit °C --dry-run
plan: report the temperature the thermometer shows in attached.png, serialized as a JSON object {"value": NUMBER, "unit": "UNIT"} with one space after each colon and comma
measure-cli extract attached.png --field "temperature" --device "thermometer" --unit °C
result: {"value": 36, "unit": "°C"}
